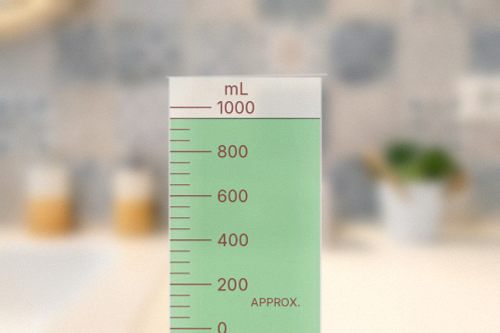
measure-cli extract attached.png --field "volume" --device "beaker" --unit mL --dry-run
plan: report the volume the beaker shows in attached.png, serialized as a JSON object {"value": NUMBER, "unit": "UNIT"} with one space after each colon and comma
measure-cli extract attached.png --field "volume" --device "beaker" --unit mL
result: {"value": 950, "unit": "mL"}
